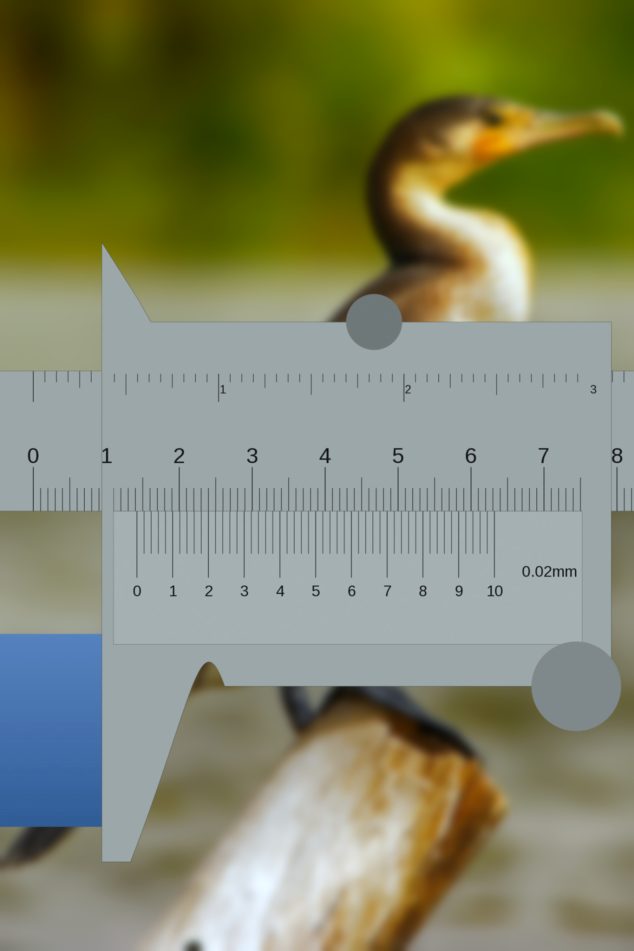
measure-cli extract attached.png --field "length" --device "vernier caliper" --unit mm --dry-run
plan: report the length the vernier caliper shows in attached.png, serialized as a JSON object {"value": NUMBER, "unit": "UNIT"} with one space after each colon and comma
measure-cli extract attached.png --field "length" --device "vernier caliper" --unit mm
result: {"value": 14.2, "unit": "mm"}
